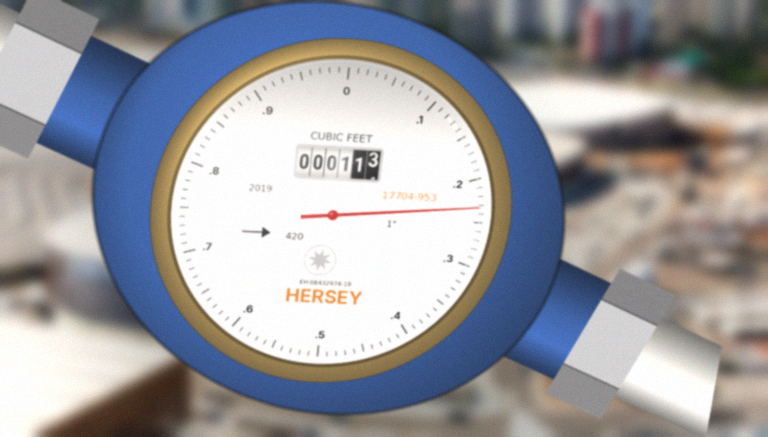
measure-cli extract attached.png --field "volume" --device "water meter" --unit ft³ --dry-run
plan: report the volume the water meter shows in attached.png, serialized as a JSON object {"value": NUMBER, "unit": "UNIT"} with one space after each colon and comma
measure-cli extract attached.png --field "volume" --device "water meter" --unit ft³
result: {"value": 113.23, "unit": "ft³"}
